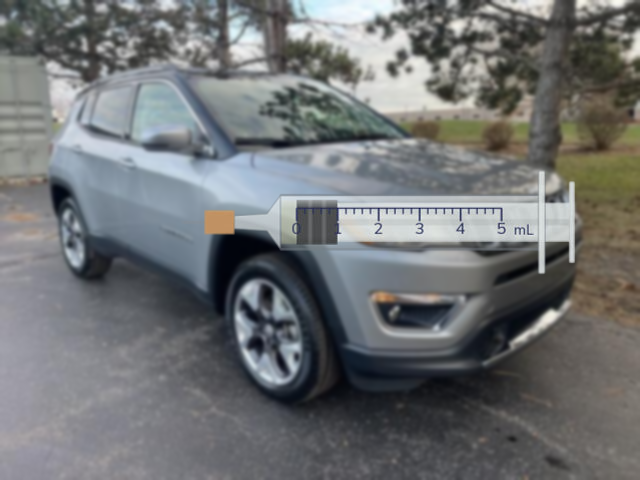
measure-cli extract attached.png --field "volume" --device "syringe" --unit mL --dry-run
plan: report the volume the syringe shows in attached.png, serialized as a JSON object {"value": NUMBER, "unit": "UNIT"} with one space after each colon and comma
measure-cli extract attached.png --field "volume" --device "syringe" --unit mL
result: {"value": 0, "unit": "mL"}
